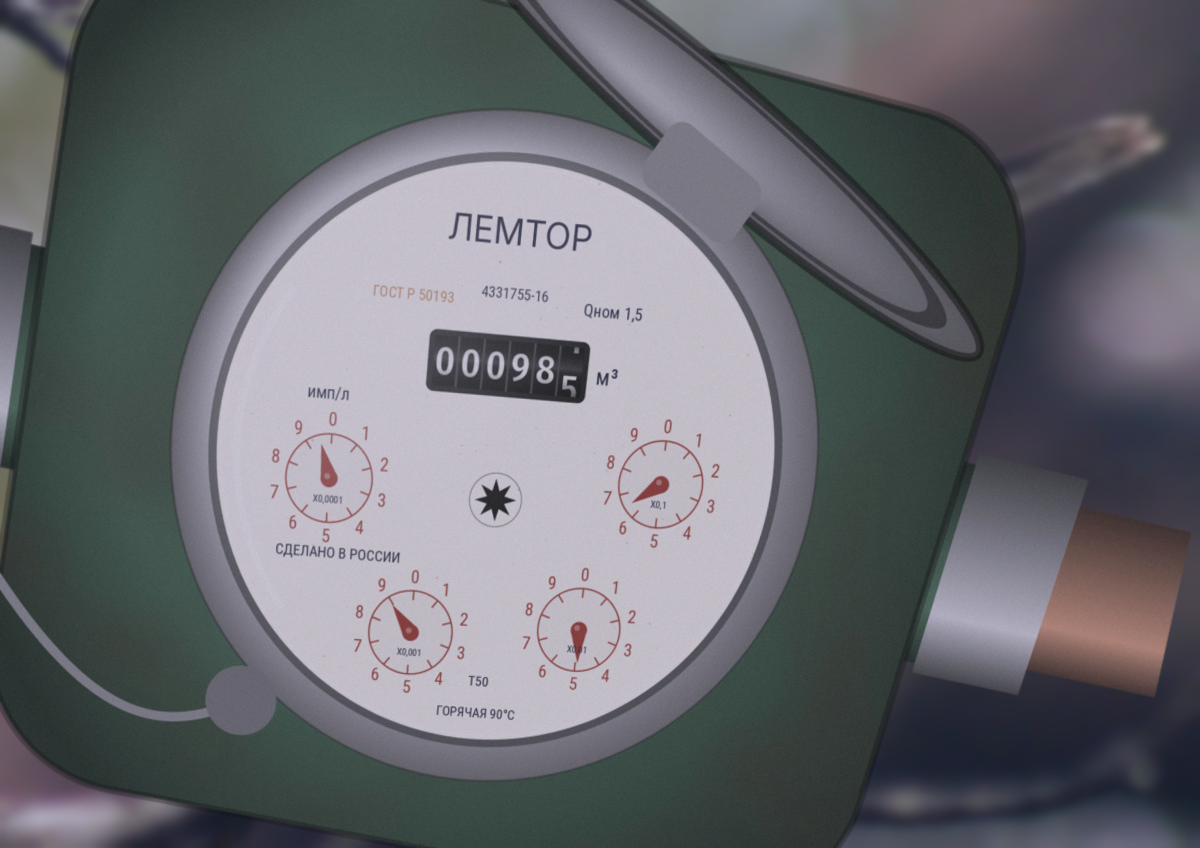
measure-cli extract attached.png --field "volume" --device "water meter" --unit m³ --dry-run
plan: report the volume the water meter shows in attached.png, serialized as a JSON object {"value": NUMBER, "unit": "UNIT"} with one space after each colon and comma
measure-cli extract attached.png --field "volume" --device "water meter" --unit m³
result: {"value": 984.6489, "unit": "m³"}
